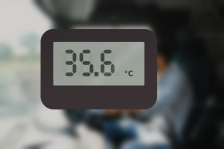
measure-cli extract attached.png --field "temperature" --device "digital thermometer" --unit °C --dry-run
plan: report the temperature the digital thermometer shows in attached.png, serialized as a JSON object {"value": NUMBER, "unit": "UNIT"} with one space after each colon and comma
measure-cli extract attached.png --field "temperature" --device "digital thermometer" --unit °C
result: {"value": 35.6, "unit": "°C"}
